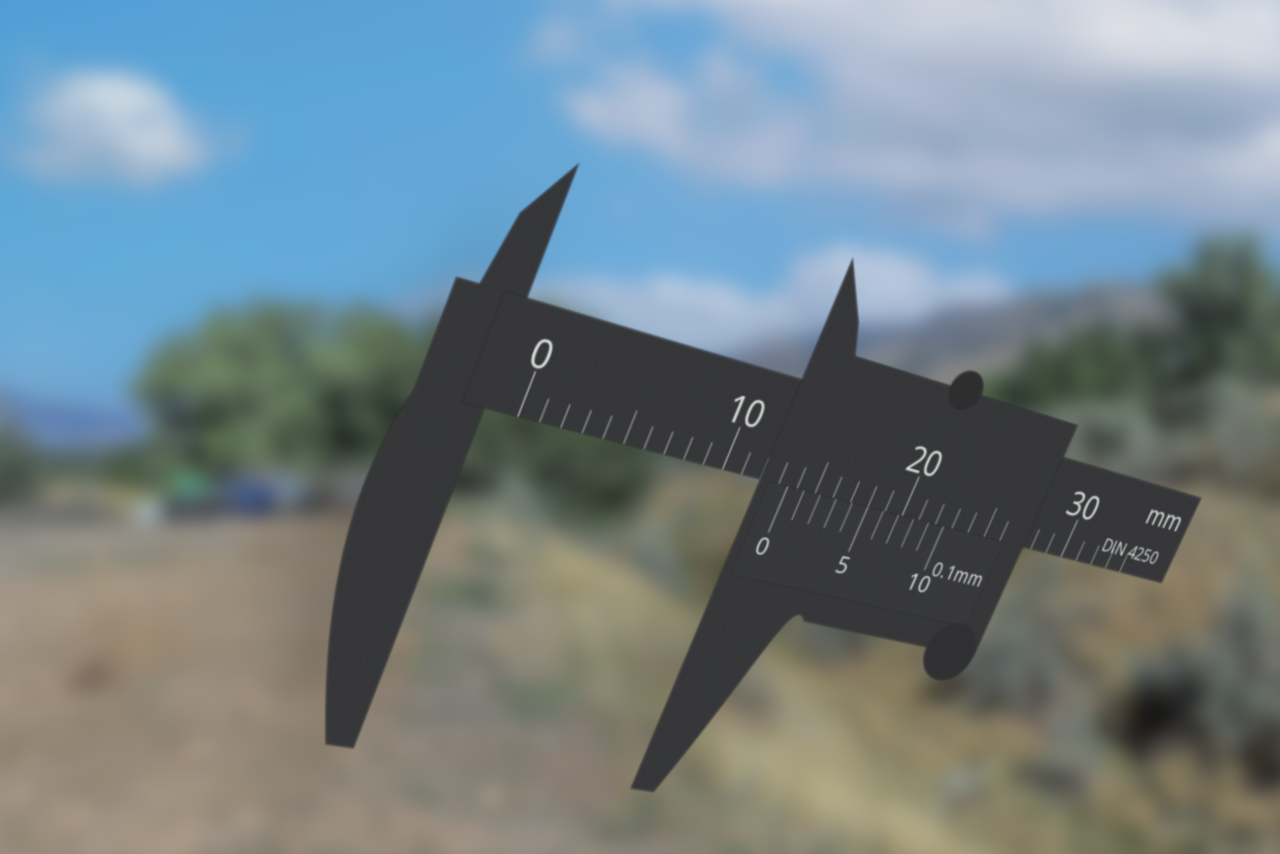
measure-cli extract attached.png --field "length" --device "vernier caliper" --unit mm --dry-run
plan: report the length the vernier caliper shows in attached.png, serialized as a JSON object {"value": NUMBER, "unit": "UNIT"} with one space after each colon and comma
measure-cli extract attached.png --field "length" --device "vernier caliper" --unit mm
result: {"value": 13.5, "unit": "mm"}
